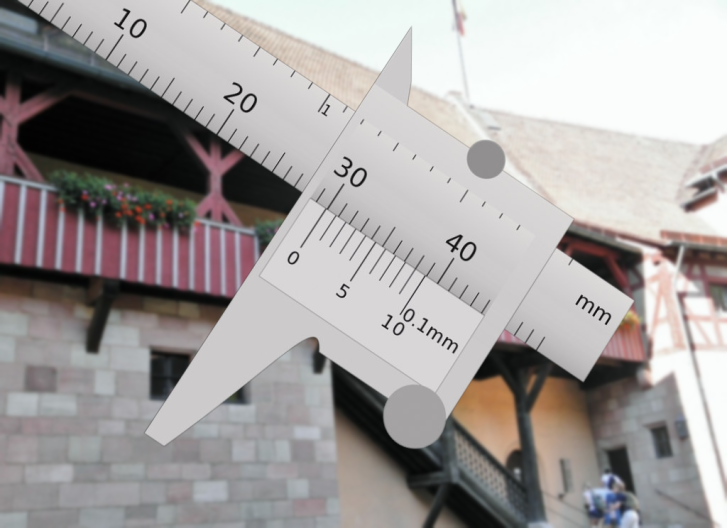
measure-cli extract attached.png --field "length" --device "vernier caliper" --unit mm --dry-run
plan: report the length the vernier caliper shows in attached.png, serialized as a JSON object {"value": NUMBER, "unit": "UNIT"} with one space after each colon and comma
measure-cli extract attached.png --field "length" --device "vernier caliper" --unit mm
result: {"value": 29.9, "unit": "mm"}
